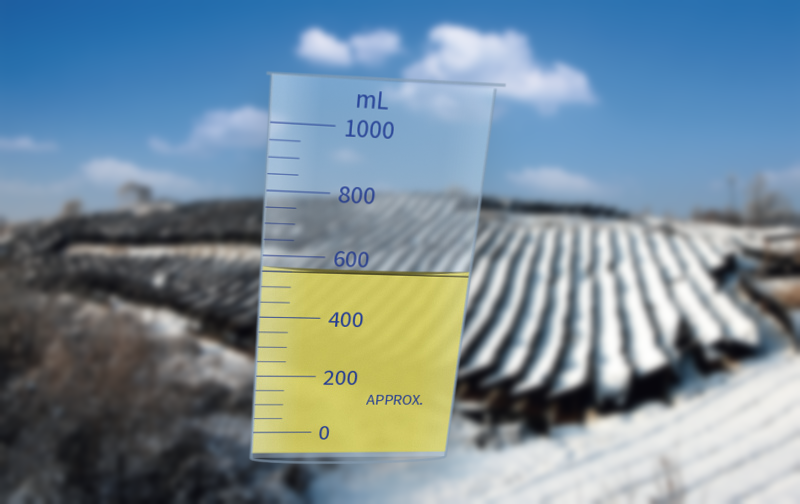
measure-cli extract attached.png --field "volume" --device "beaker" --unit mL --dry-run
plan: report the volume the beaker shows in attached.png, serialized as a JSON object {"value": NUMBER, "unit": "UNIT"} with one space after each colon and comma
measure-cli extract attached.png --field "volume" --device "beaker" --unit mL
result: {"value": 550, "unit": "mL"}
